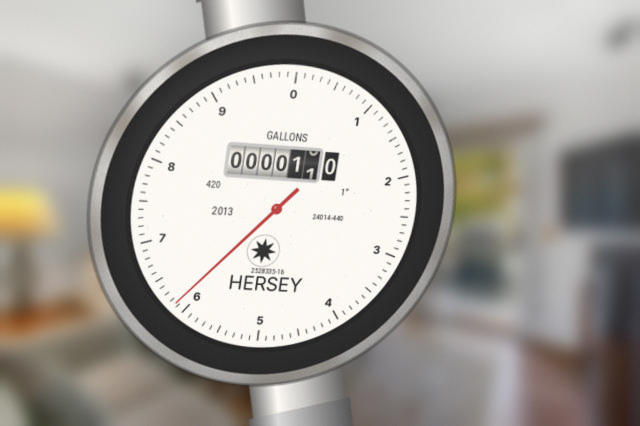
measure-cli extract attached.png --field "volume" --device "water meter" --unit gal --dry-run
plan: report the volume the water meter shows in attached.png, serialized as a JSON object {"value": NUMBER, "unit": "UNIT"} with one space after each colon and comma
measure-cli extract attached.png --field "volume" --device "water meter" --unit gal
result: {"value": 106.1, "unit": "gal"}
